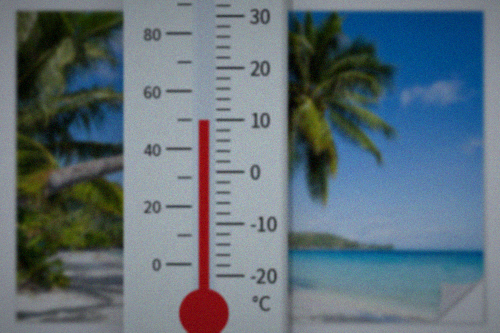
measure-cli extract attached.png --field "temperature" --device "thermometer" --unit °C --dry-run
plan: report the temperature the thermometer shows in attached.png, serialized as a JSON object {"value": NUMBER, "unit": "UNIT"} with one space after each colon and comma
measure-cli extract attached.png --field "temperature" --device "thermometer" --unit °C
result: {"value": 10, "unit": "°C"}
